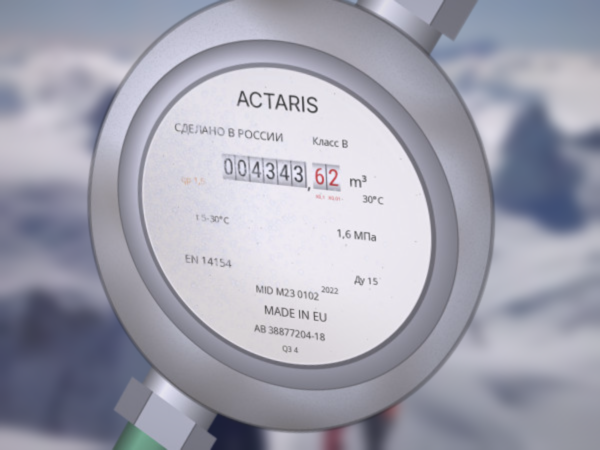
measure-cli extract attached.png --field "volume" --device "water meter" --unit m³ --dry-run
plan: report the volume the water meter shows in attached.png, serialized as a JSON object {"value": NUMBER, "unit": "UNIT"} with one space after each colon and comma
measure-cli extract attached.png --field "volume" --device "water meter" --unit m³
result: {"value": 4343.62, "unit": "m³"}
